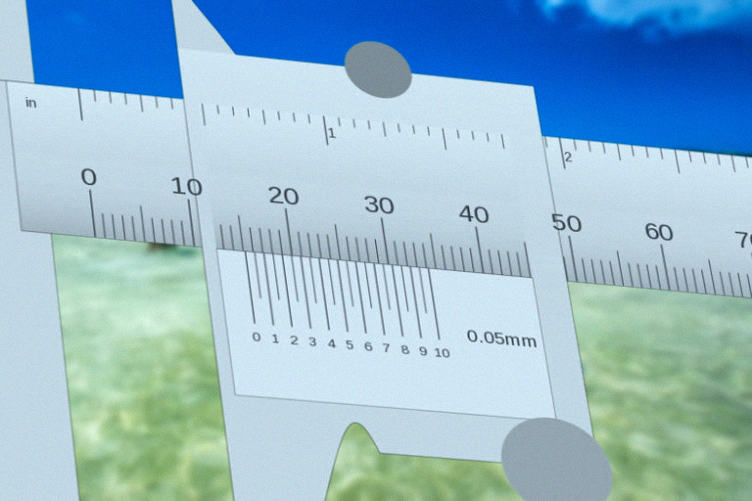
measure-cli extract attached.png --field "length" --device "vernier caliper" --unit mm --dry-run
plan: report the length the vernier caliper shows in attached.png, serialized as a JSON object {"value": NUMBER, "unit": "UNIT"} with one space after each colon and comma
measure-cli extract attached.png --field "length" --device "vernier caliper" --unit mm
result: {"value": 15.2, "unit": "mm"}
